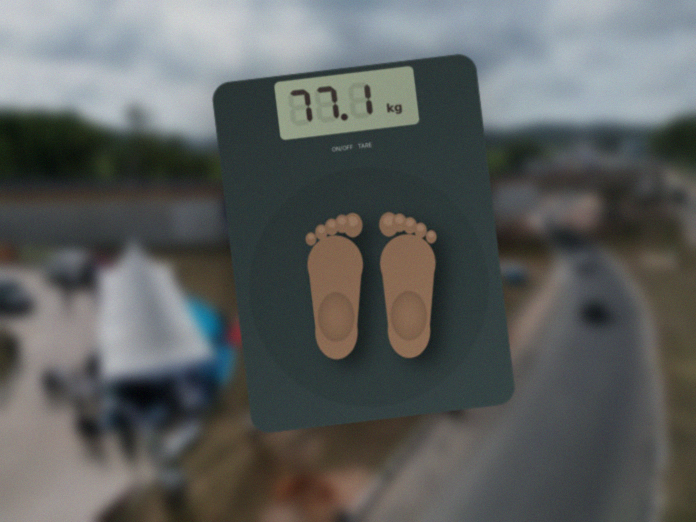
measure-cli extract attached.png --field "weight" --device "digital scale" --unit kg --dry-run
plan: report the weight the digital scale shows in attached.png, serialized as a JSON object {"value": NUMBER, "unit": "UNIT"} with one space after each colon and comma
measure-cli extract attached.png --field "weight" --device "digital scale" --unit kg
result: {"value": 77.1, "unit": "kg"}
